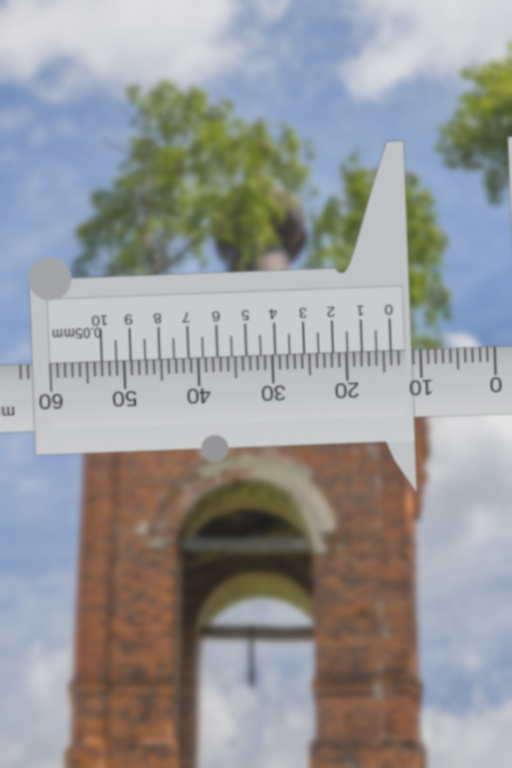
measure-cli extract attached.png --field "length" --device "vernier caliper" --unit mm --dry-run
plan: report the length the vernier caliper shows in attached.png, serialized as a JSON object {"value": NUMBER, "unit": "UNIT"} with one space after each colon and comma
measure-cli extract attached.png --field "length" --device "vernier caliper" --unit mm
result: {"value": 14.0, "unit": "mm"}
